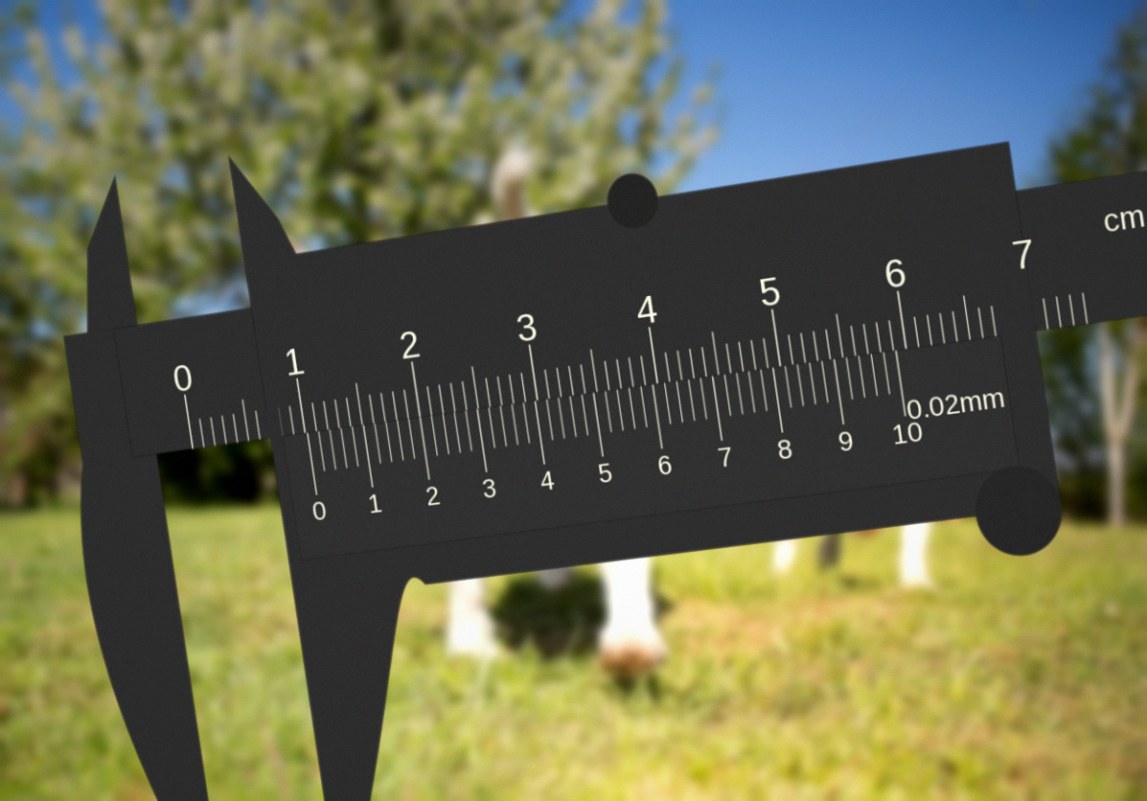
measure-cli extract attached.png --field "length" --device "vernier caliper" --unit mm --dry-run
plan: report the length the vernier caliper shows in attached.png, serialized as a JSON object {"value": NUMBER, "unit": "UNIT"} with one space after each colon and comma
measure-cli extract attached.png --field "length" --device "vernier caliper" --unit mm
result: {"value": 10.2, "unit": "mm"}
